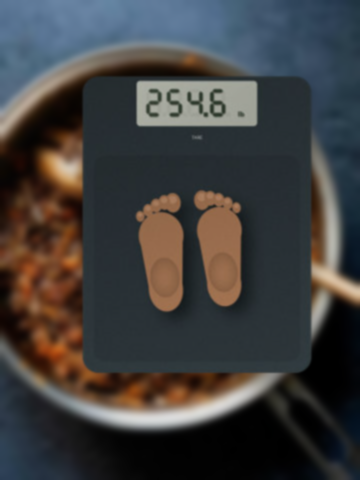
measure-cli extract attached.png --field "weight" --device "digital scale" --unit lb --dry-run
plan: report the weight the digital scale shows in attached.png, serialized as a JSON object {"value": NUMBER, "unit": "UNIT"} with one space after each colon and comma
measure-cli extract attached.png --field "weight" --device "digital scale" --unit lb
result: {"value": 254.6, "unit": "lb"}
